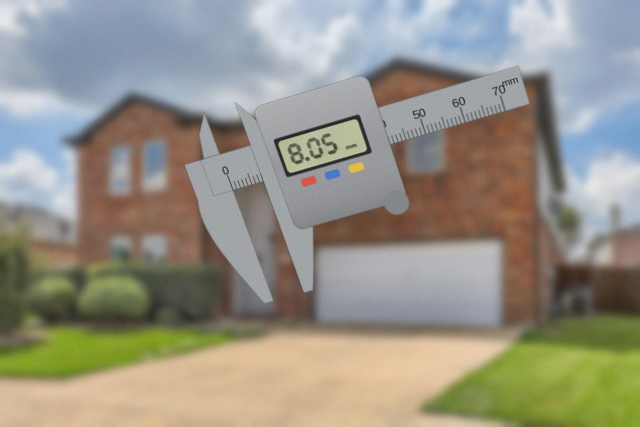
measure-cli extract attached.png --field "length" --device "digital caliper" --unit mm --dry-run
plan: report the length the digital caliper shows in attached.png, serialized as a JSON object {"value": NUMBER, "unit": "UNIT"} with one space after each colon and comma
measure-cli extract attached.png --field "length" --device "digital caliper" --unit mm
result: {"value": 8.05, "unit": "mm"}
